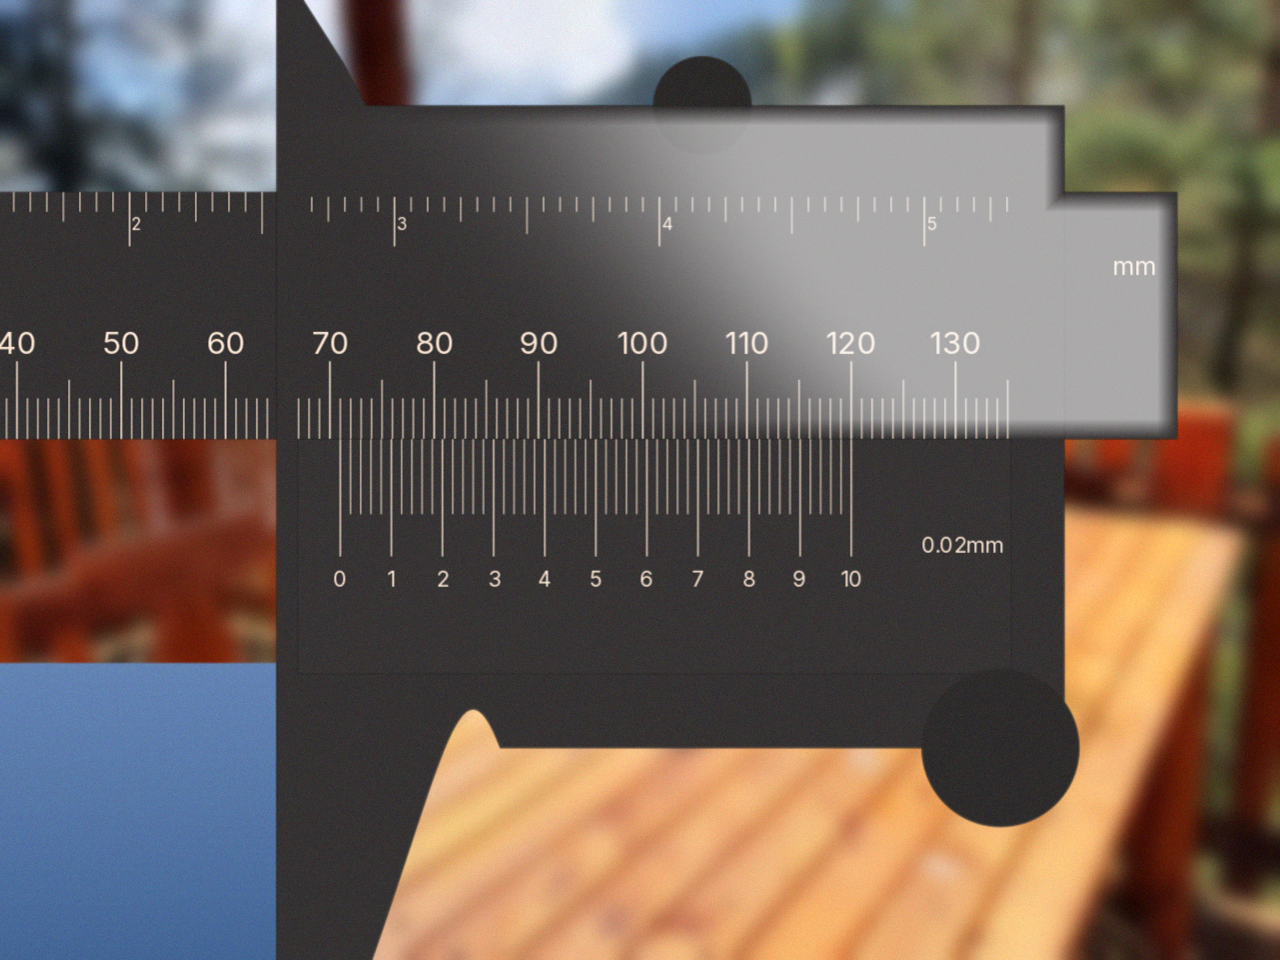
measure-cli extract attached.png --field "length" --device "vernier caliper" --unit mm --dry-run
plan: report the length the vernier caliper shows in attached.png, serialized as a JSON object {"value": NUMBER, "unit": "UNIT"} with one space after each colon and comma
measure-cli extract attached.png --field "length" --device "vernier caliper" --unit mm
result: {"value": 71.0, "unit": "mm"}
